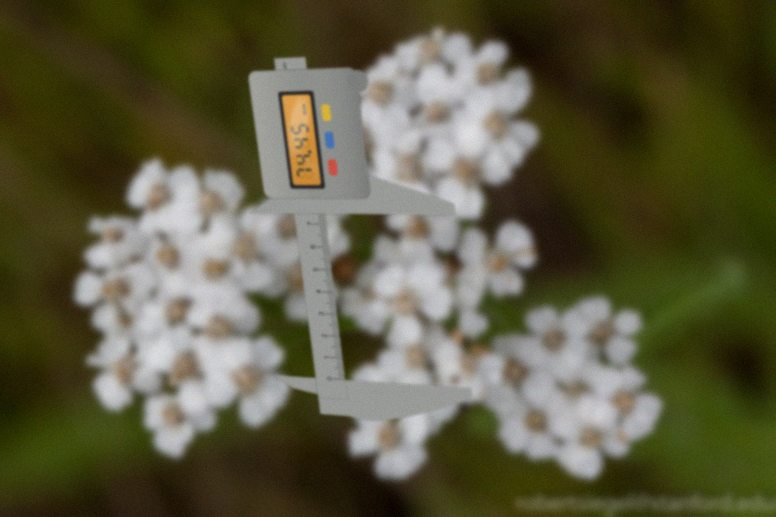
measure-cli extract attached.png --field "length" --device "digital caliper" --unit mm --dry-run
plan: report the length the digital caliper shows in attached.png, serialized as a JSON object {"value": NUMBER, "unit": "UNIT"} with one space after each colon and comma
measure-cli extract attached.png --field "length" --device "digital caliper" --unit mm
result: {"value": 74.45, "unit": "mm"}
